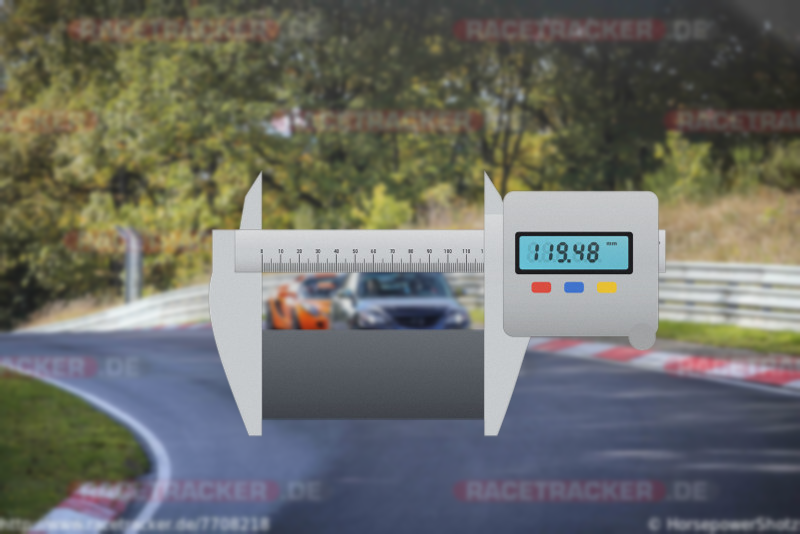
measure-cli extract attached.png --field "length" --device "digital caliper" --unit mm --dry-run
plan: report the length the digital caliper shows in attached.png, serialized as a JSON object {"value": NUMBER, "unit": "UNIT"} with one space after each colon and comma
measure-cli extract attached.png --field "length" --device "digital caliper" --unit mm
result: {"value": 119.48, "unit": "mm"}
